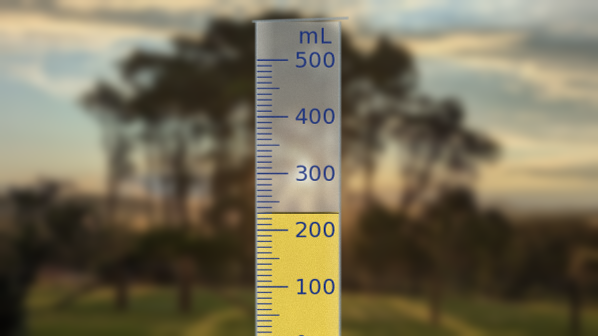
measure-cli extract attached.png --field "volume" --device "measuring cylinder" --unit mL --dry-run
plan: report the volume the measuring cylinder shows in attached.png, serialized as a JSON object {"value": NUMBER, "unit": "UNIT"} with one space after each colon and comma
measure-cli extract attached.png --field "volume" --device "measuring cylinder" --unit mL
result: {"value": 230, "unit": "mL"}
